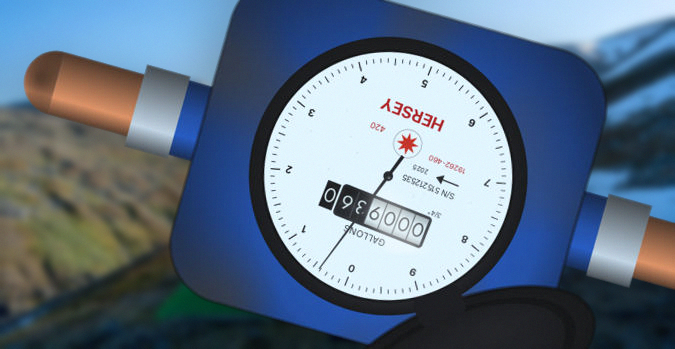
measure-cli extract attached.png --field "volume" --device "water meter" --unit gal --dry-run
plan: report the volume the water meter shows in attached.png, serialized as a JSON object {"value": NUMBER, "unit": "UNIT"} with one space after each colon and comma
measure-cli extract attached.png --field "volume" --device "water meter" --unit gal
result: {"value": 9360.4, "unit": "gal"}
